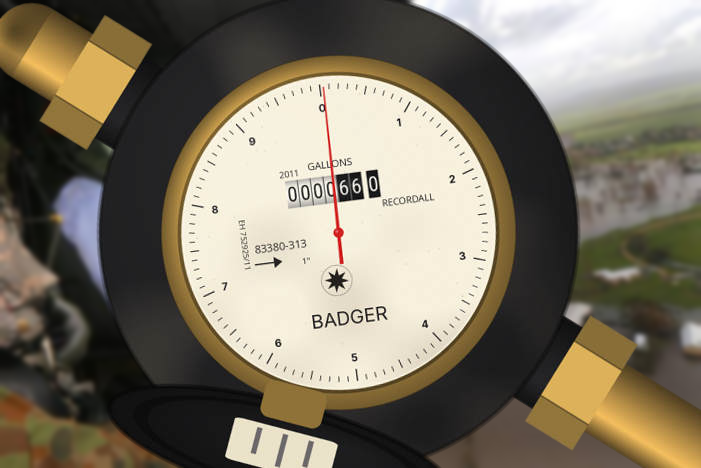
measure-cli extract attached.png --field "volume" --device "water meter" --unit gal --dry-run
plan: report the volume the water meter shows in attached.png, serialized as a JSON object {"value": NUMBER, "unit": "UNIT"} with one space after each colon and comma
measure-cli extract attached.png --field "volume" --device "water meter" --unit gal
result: {"value": 660.0, "unit": "gal"}
